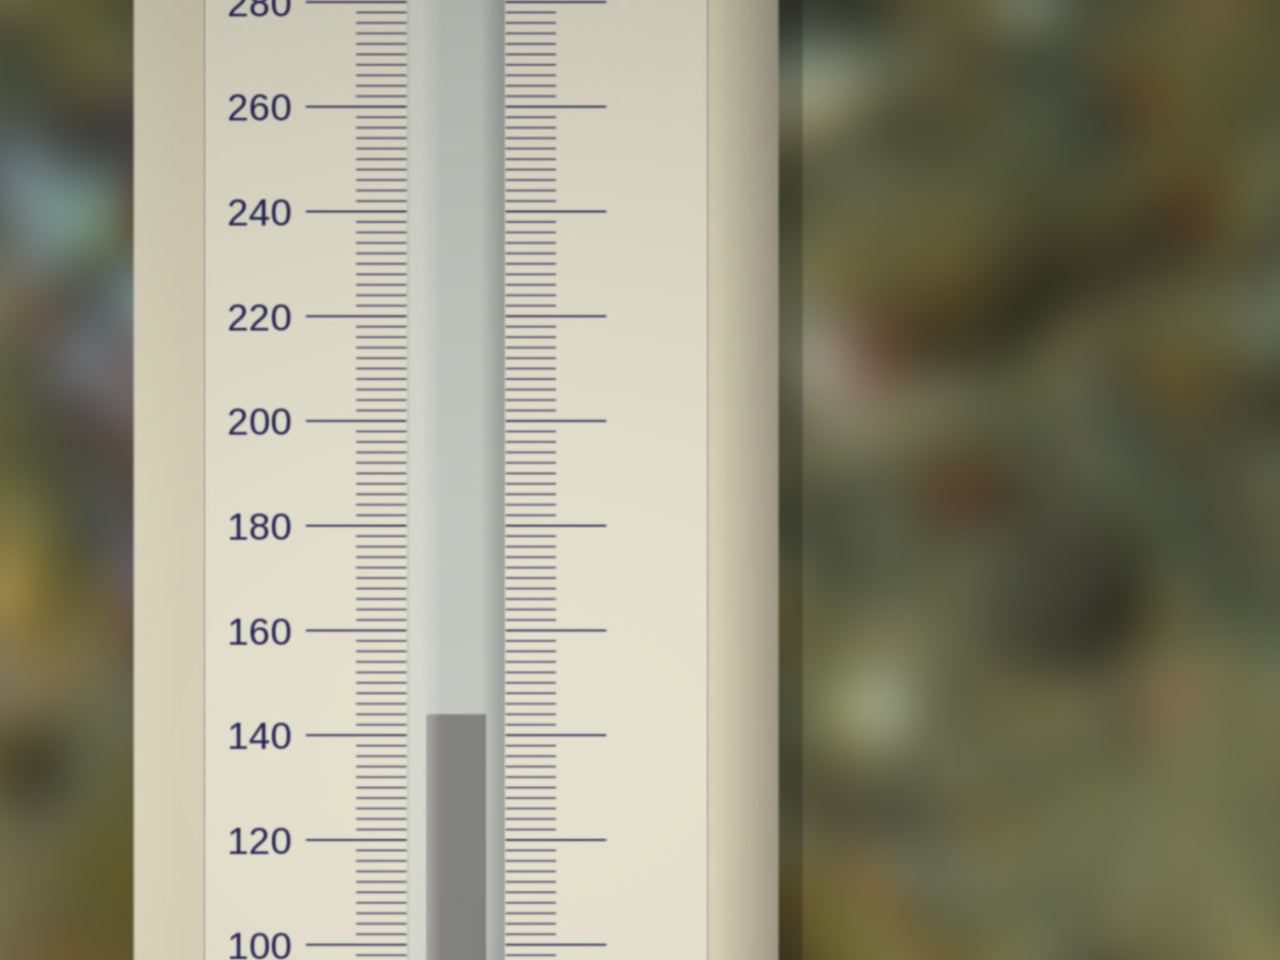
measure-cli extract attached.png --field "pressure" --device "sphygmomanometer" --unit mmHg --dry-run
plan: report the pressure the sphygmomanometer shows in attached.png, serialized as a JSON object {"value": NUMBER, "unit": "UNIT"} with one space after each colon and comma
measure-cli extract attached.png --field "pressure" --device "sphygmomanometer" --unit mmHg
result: {"value": 144, "unit": "mmHg"}
